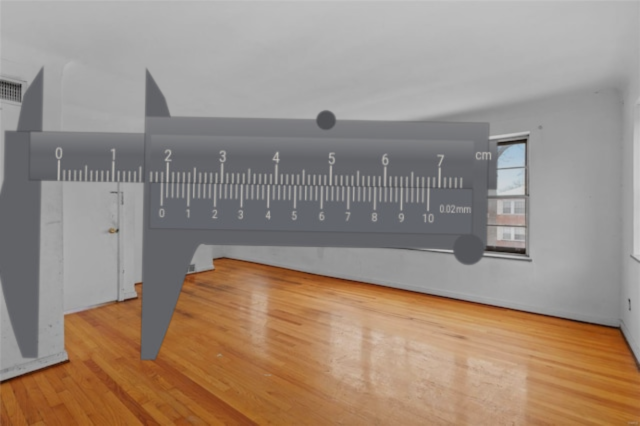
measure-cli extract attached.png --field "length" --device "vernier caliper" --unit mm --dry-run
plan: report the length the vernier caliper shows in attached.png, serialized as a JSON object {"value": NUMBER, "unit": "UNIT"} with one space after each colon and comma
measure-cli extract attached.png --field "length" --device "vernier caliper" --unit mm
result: {"value": 19.0, "unit": "mm"}
